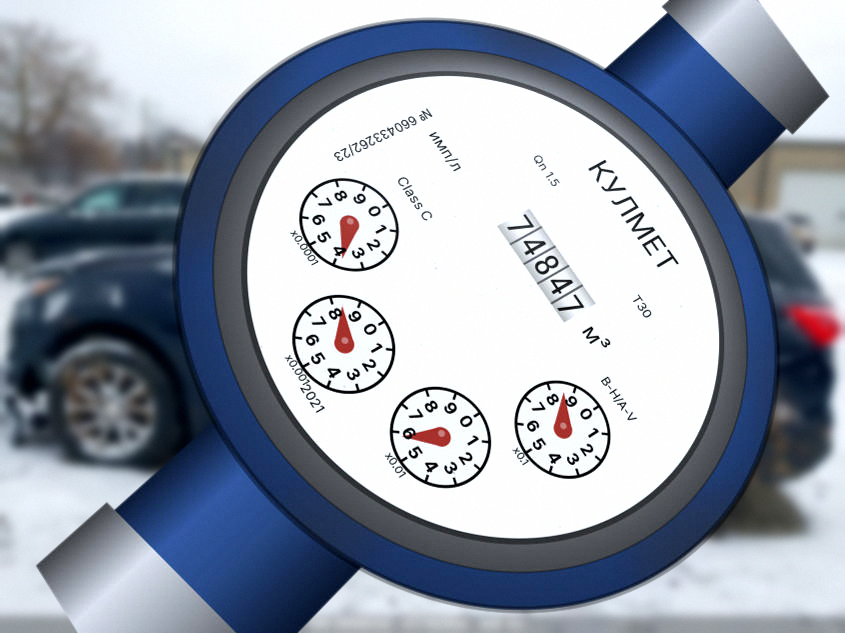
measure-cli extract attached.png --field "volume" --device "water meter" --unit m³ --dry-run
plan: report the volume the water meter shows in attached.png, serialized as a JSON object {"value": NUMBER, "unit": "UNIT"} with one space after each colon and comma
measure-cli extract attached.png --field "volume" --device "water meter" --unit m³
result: {"value": 74846.8583, "unit": "m³"}
